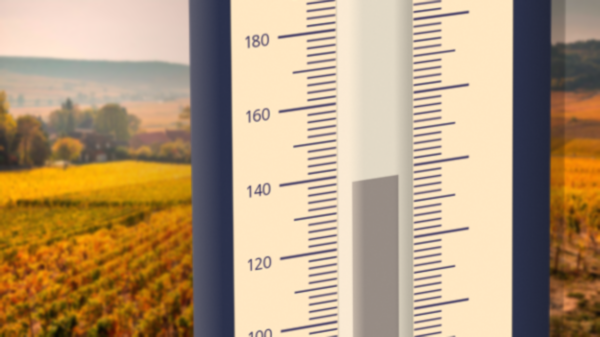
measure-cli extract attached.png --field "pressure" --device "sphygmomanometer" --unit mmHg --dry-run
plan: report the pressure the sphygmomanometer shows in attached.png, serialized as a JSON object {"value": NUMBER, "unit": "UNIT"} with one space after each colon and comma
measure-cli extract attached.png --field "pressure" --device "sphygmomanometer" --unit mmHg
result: {"value": 138, "unit": "mmHg"}
